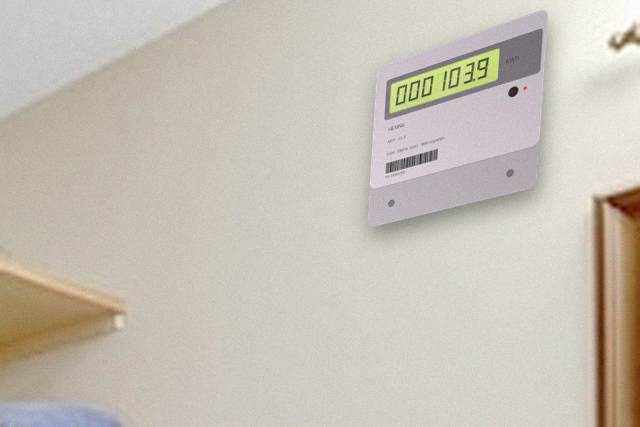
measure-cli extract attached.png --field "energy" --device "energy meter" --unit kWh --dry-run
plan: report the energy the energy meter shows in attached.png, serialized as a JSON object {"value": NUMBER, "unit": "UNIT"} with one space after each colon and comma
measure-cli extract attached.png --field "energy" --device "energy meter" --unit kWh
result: {"value": 103.9, "unit": "kWh"}
